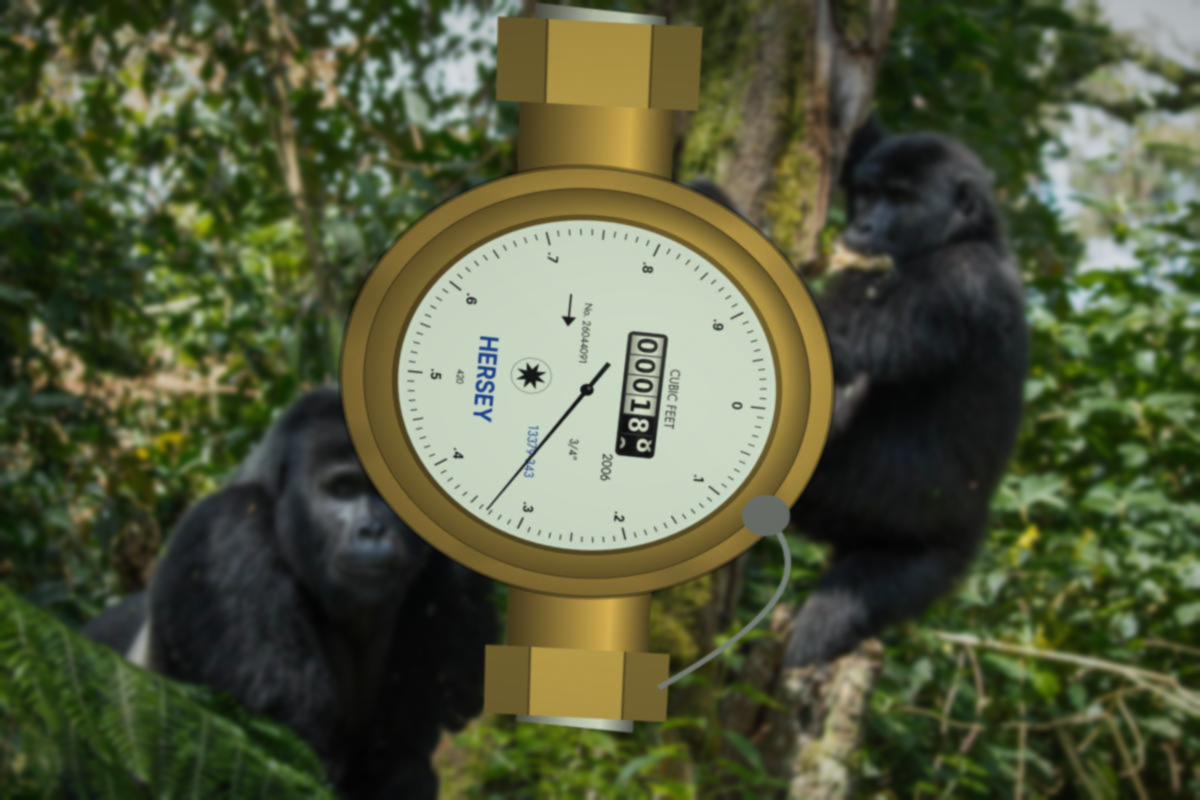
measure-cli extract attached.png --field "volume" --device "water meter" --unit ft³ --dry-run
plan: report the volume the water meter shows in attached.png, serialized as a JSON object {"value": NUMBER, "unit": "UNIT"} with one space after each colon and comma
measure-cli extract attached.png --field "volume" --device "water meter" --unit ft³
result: {"value": 188.33, "unit": "ft³"}
